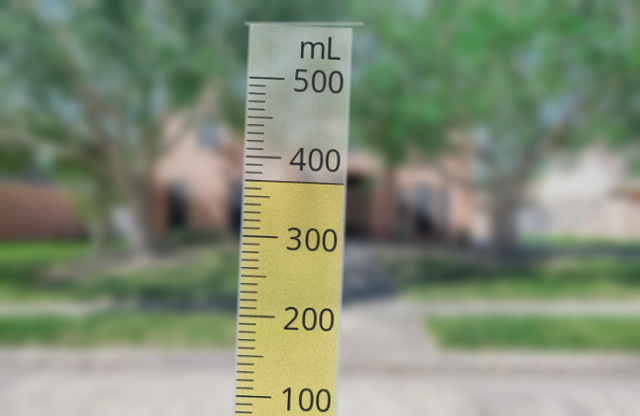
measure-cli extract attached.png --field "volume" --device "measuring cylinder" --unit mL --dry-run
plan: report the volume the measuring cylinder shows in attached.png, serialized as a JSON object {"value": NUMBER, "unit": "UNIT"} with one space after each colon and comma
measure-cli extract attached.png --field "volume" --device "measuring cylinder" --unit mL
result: {"value": 370, "unit": "mL"}
